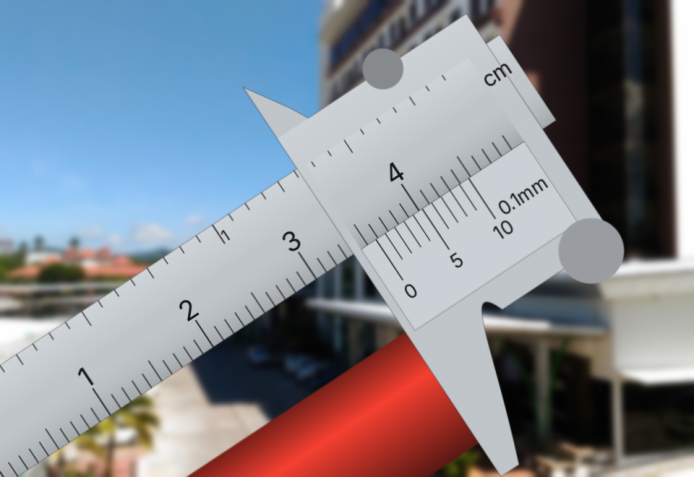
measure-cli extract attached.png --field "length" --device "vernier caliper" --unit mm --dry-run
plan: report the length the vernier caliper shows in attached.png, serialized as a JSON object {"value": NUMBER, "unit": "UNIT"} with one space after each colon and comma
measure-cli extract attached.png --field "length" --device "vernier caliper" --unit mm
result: {"value": 35.8, "unit": "mm"}
